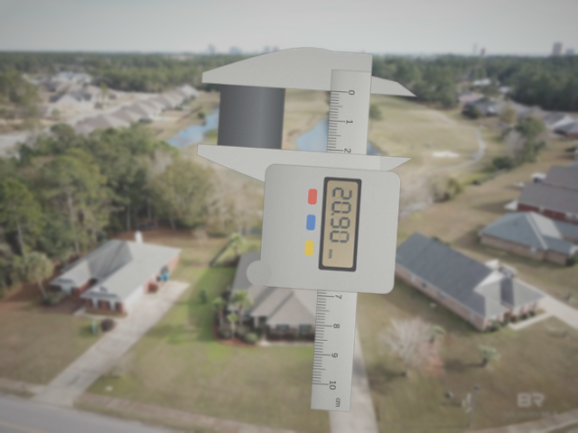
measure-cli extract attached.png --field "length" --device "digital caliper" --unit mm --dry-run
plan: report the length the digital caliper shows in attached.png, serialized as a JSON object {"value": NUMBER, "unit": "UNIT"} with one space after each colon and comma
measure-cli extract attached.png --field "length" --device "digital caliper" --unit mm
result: {"value": 20.90, "unit": "mm"}
